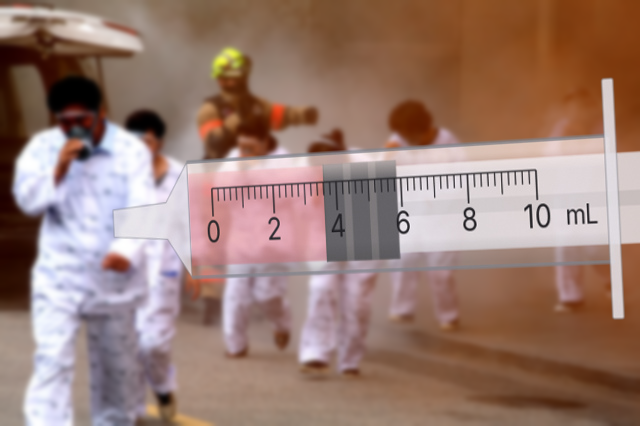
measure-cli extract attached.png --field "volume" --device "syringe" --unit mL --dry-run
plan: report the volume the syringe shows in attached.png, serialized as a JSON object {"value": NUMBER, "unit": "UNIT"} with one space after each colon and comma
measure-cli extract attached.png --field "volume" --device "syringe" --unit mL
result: {"value": 3.6, "unit": "mL"}
